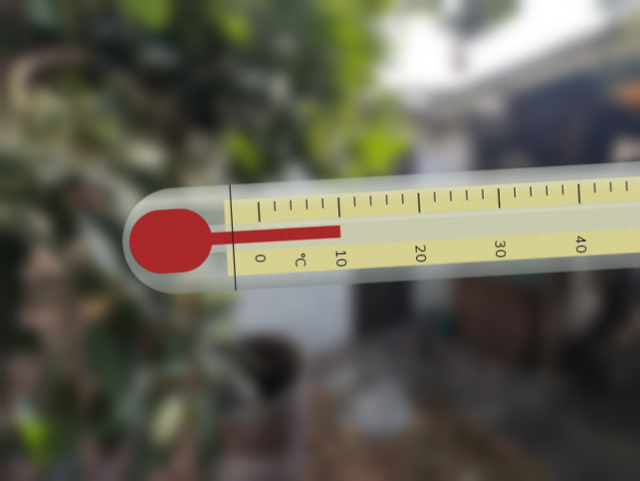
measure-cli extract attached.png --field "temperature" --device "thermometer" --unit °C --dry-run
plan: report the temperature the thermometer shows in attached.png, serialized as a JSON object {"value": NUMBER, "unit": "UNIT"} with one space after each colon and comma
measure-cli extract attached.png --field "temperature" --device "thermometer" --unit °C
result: {"value": 10, "unit": "°C"}
